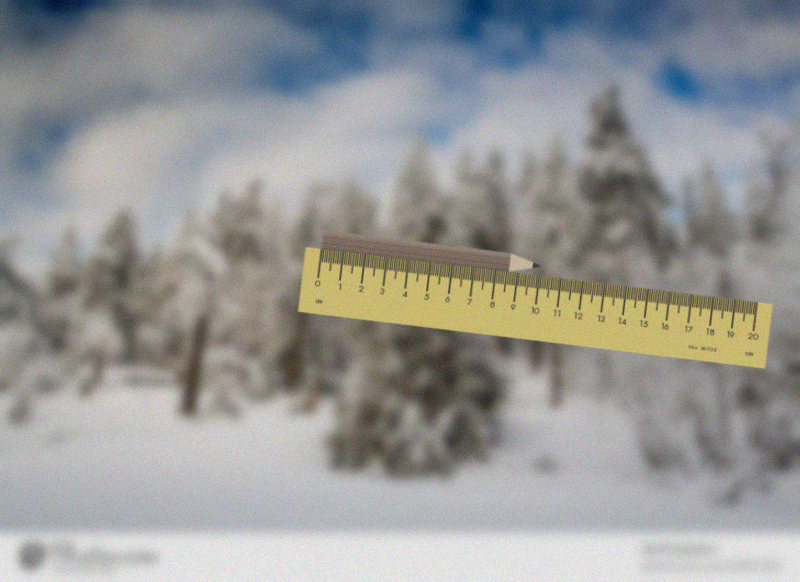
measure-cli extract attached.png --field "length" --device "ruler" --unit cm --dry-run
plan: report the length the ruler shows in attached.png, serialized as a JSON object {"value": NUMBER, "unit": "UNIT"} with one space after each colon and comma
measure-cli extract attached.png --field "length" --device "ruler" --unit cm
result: {"value": 10, "unit": "cm"}
